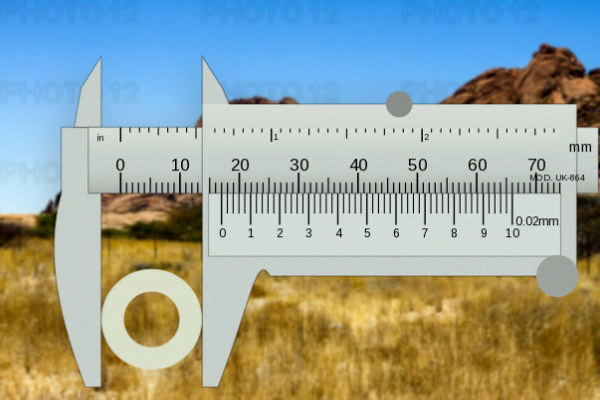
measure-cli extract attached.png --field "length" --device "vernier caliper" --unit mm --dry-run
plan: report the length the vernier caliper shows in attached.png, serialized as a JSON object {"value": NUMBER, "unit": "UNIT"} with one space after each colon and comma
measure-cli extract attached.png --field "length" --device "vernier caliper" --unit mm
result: {"value": 17.0, "unit": "mm"}
